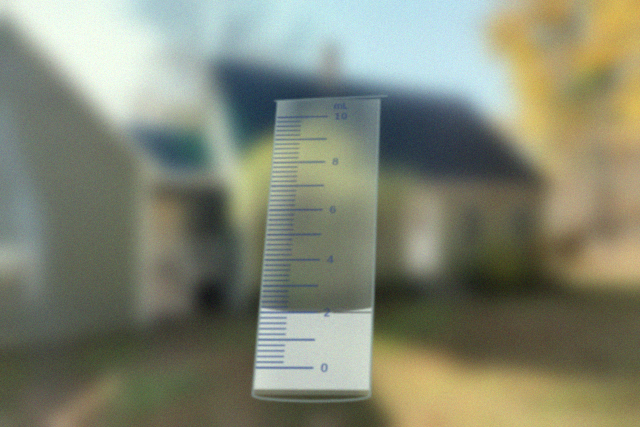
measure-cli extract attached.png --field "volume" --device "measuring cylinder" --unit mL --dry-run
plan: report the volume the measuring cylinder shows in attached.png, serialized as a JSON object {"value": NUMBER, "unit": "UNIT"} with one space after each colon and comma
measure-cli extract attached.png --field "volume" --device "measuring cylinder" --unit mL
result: {"value": 2, "unit": "mL"}
